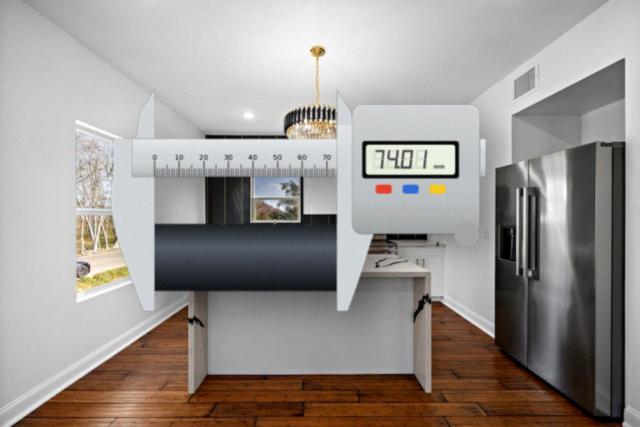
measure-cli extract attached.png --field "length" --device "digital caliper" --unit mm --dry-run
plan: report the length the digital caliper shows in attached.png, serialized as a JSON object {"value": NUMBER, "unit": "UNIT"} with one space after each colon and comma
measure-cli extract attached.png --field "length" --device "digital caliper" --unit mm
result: {"value": 74.01, "unit": "mm"}
